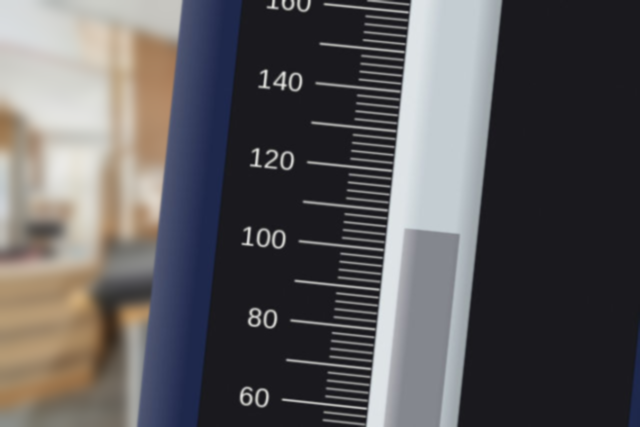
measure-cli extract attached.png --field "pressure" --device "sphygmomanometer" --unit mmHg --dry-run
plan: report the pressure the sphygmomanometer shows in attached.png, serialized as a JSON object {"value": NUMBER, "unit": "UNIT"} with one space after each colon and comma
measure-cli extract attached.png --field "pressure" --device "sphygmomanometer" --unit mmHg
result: {"value": 106, "unit": "mmHg"}
